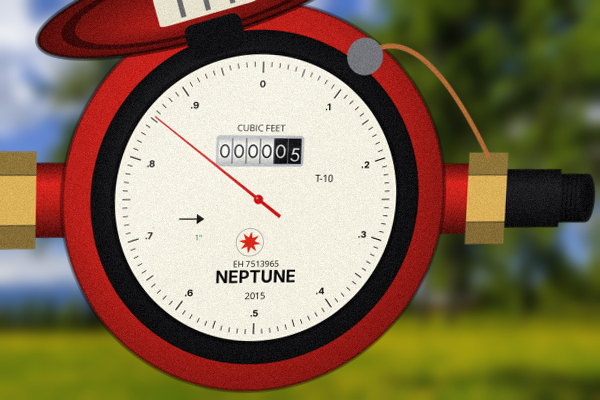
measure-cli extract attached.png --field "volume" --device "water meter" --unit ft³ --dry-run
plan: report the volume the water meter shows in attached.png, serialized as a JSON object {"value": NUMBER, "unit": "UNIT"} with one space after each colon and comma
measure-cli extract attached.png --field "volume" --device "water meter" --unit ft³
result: {"value": 4.85, "unit": "ft³"}
